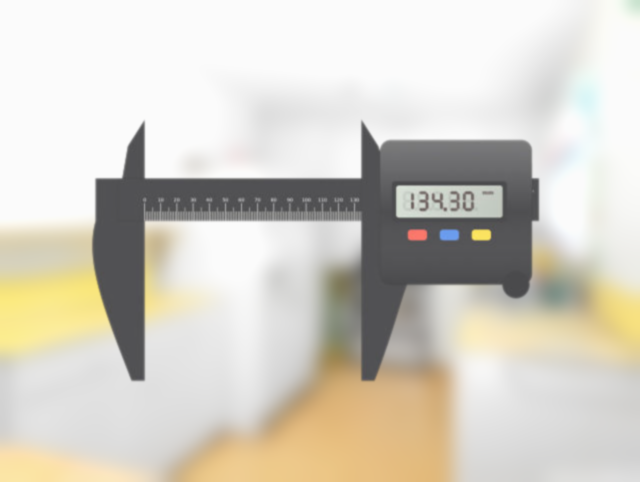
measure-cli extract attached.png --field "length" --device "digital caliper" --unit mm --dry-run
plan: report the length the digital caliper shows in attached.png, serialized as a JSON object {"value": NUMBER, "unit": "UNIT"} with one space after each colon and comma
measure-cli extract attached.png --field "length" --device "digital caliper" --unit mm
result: {"value": 134.30, "unit": "mm"}
